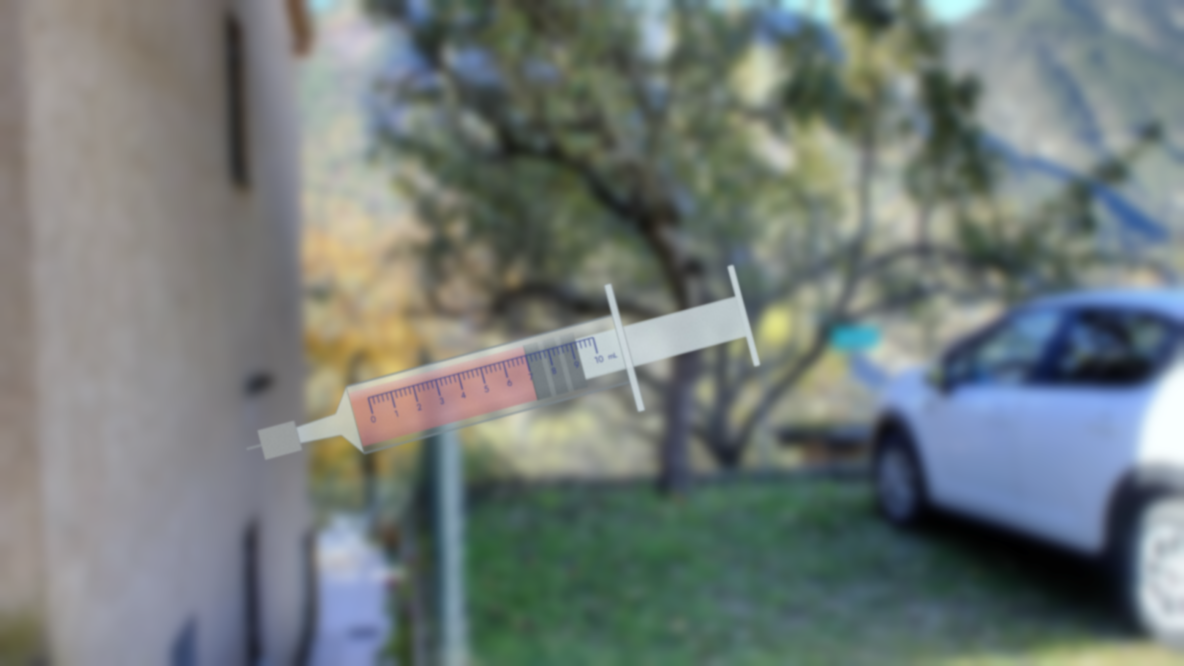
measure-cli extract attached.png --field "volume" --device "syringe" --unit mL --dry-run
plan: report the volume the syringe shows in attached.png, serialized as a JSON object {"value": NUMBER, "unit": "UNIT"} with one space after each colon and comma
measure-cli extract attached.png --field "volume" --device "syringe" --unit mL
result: {"value": 7, "unit": "mL"}
